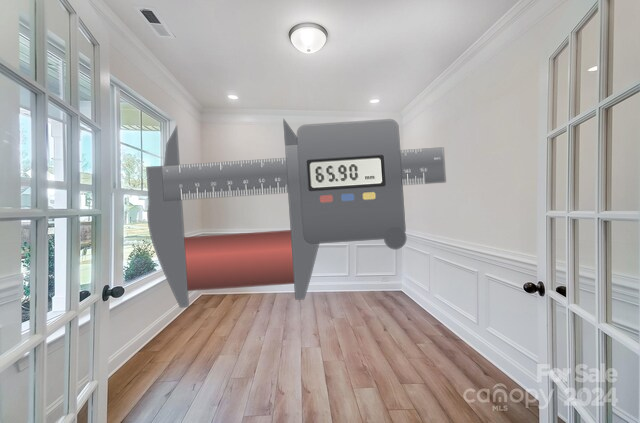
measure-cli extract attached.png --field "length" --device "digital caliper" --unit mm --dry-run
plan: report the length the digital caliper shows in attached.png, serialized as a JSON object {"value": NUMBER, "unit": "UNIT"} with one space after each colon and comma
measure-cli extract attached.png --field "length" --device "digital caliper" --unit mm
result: {"value": 65.90, "unit": "mm"}
